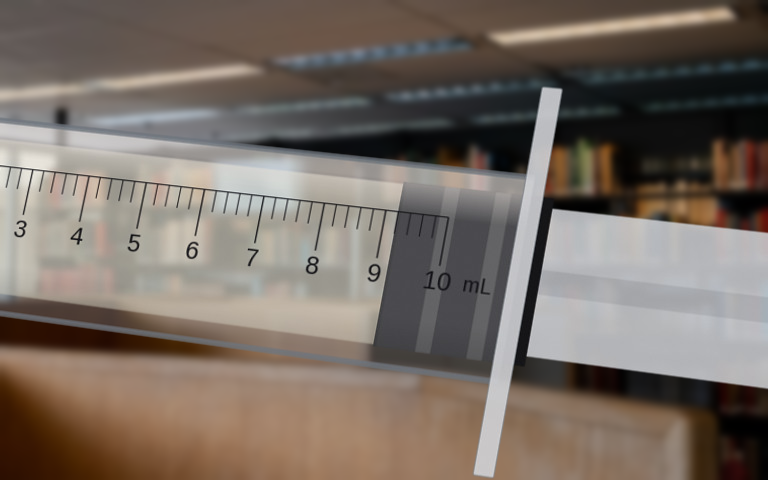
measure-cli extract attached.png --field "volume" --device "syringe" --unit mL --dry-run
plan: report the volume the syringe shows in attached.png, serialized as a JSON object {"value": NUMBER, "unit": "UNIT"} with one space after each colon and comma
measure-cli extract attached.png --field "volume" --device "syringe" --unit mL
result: {"value": 9.2, "unit": "mL"}
